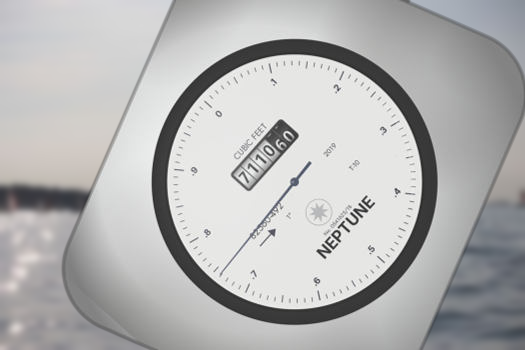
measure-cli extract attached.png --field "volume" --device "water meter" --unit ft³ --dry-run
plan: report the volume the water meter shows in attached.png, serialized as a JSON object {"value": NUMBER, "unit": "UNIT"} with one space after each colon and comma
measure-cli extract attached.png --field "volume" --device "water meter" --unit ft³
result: {"value": 711059.74, "unit": "ft³"}
